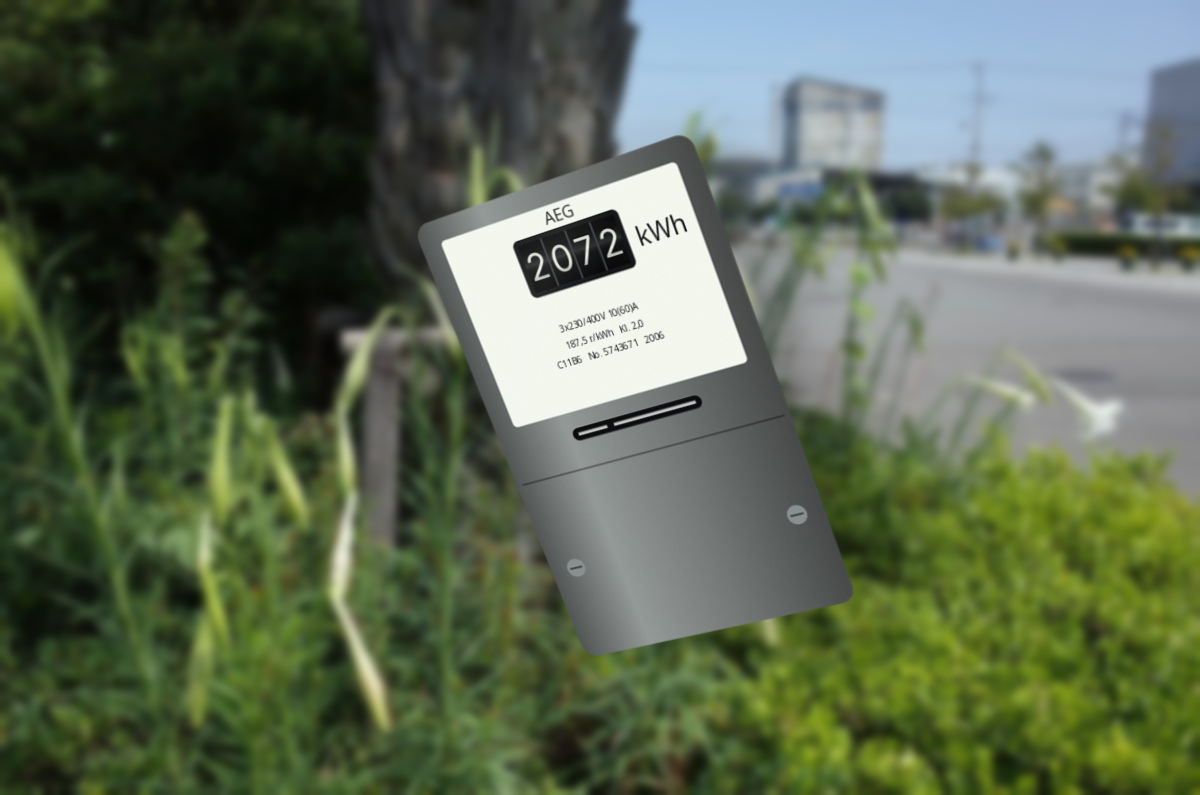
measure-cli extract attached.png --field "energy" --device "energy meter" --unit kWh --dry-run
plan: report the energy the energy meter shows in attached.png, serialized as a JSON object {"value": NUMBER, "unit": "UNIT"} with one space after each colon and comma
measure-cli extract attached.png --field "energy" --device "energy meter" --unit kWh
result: {"value": 2072, "unit": "kWh"}
